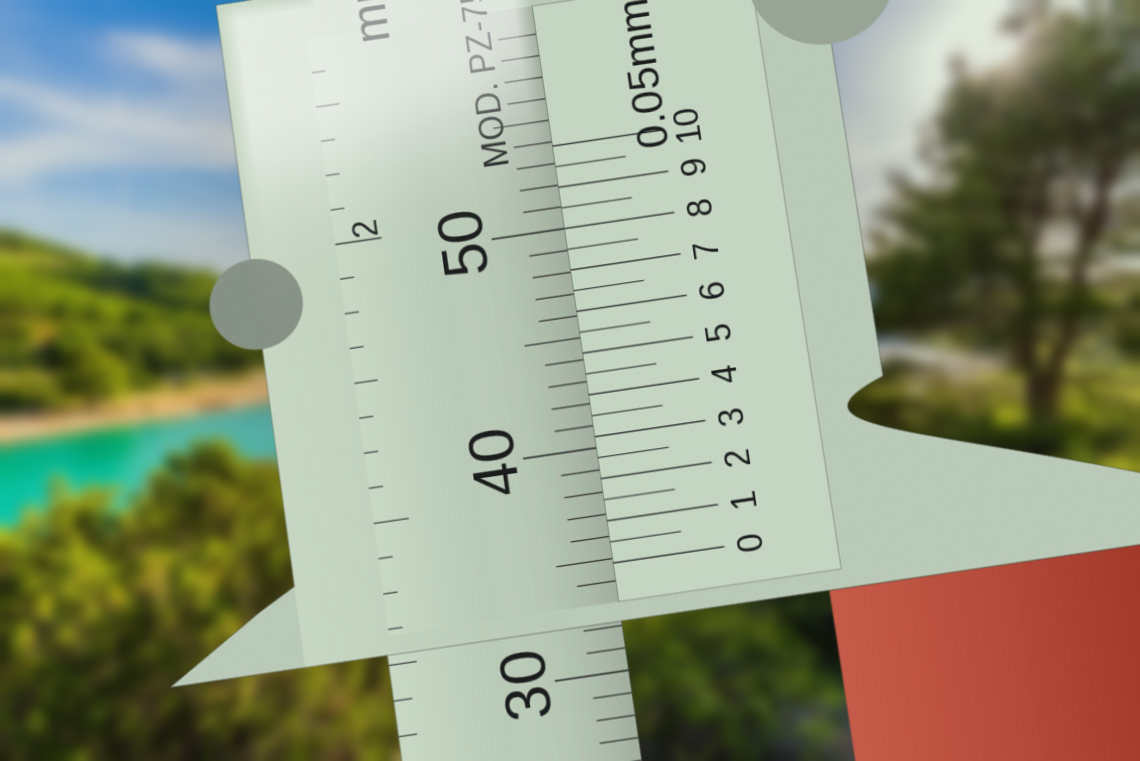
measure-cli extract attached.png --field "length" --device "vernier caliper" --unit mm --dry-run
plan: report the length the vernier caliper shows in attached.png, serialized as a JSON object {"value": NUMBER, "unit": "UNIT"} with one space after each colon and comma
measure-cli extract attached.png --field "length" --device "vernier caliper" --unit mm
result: {"value": 34.8, "unit": "mm"}
